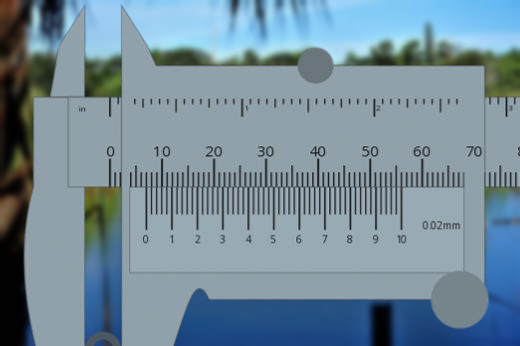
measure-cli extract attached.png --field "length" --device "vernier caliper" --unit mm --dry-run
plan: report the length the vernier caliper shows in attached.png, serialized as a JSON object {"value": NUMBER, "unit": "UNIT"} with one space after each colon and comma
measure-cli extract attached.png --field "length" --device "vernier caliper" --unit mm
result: {"value": 7.0, "unit": "mm"}
